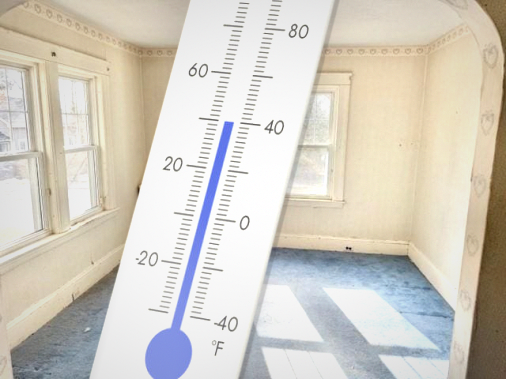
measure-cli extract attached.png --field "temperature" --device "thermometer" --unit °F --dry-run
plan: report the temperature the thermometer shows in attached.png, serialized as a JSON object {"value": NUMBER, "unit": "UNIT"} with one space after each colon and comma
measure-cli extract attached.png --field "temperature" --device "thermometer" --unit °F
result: {"value": 40, "unit": "°F"}
